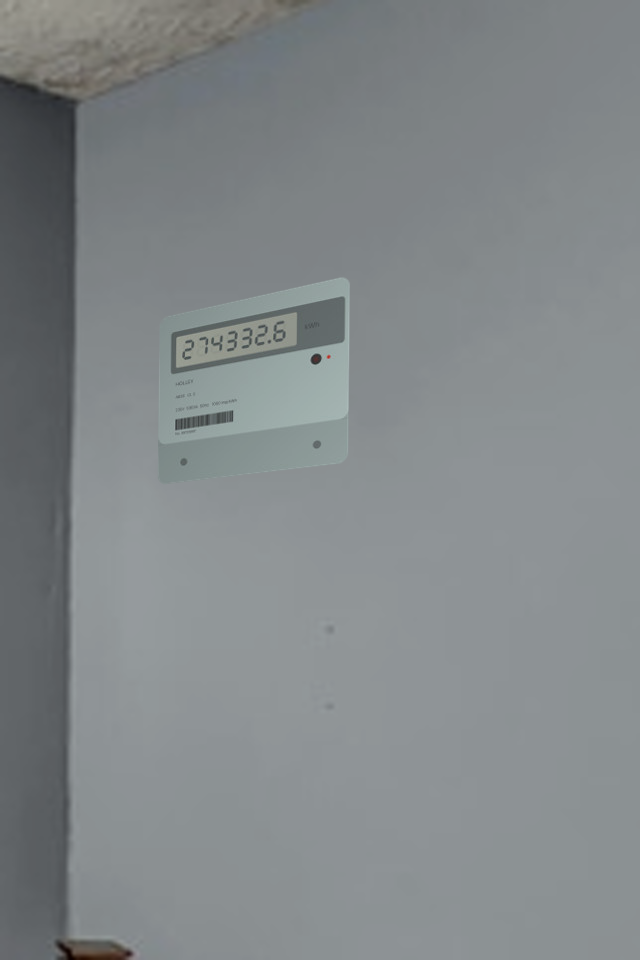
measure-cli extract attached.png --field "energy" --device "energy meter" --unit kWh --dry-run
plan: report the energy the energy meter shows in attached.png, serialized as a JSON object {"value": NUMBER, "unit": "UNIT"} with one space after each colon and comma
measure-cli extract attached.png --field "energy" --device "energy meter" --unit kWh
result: {"value": 274332.6, "unit": "kWh"}
